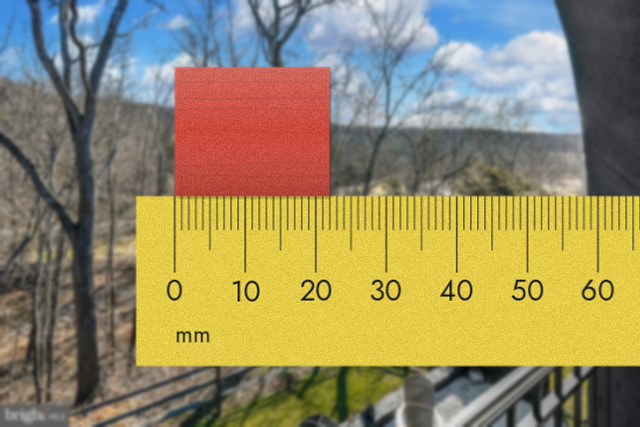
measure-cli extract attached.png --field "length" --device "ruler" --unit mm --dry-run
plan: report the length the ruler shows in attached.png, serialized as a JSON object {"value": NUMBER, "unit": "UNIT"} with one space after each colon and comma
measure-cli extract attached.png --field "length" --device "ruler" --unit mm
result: {"value": 22, "unit": "mm"}
